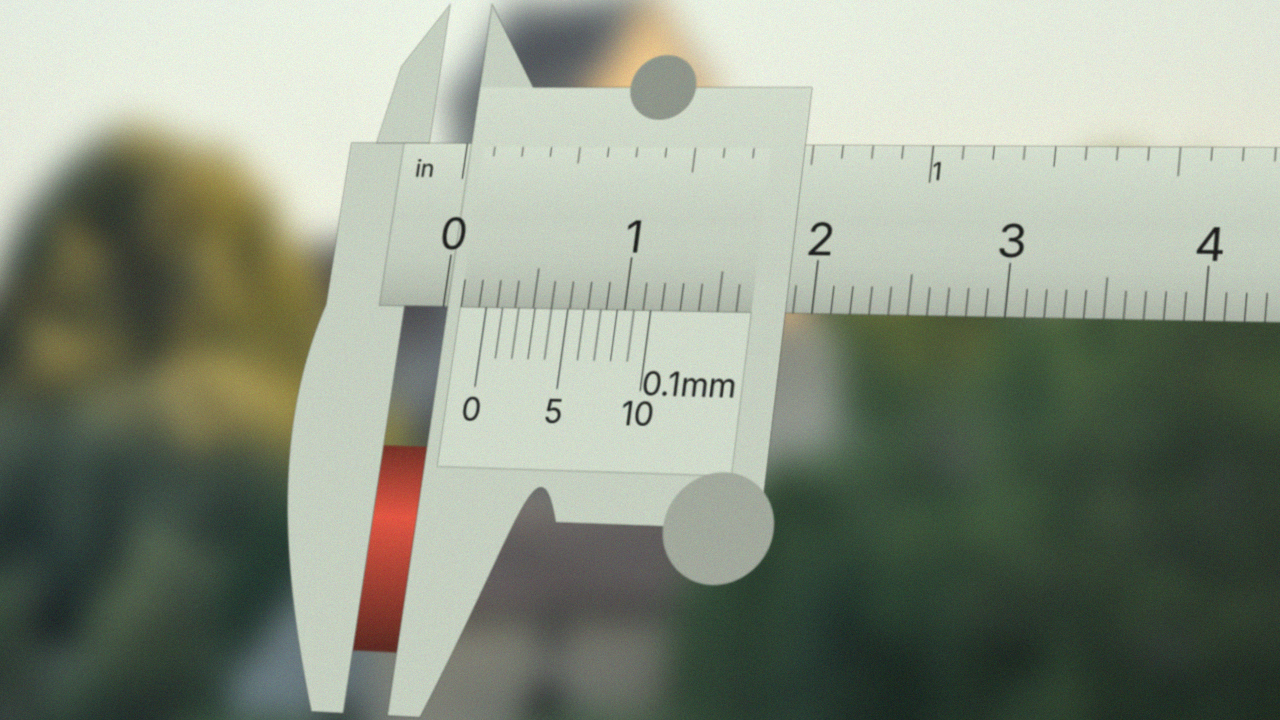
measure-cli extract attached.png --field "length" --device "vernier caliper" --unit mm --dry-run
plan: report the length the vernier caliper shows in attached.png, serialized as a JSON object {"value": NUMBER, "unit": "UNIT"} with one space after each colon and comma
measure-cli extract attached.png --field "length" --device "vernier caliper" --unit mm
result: {"value": 2.4, "unit": "mm"}
